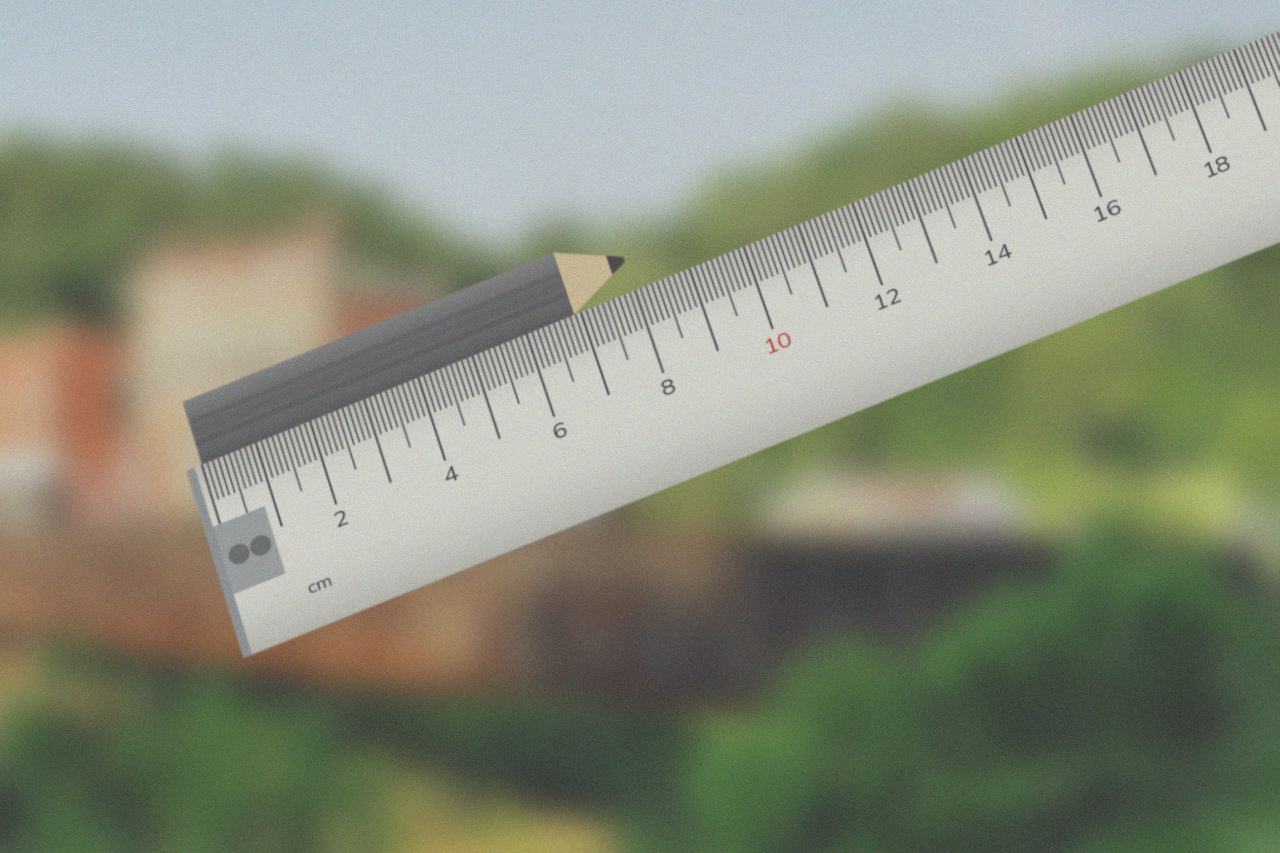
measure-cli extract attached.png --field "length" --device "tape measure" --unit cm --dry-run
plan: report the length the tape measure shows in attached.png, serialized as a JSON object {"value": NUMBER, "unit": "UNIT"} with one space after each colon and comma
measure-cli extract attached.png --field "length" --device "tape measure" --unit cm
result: {"value": 8, "unit": "cm"}
